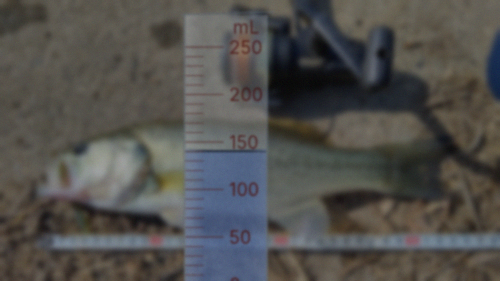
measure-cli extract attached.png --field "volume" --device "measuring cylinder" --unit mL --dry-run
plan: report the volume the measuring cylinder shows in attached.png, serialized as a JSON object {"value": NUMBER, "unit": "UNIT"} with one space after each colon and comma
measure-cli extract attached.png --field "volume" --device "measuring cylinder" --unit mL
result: {"value": 140, "unit": "mL"}
